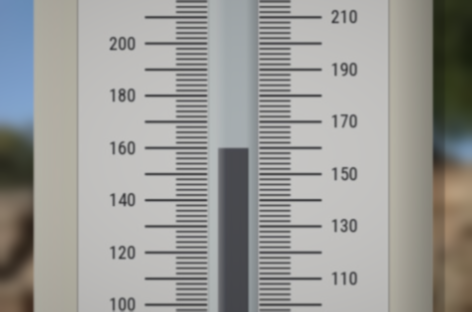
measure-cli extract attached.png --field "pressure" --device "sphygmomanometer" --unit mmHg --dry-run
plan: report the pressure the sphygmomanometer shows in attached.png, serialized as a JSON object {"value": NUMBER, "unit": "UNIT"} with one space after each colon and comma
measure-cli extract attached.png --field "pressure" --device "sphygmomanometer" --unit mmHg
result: {"value": 160, "unit": "mmHg"}
